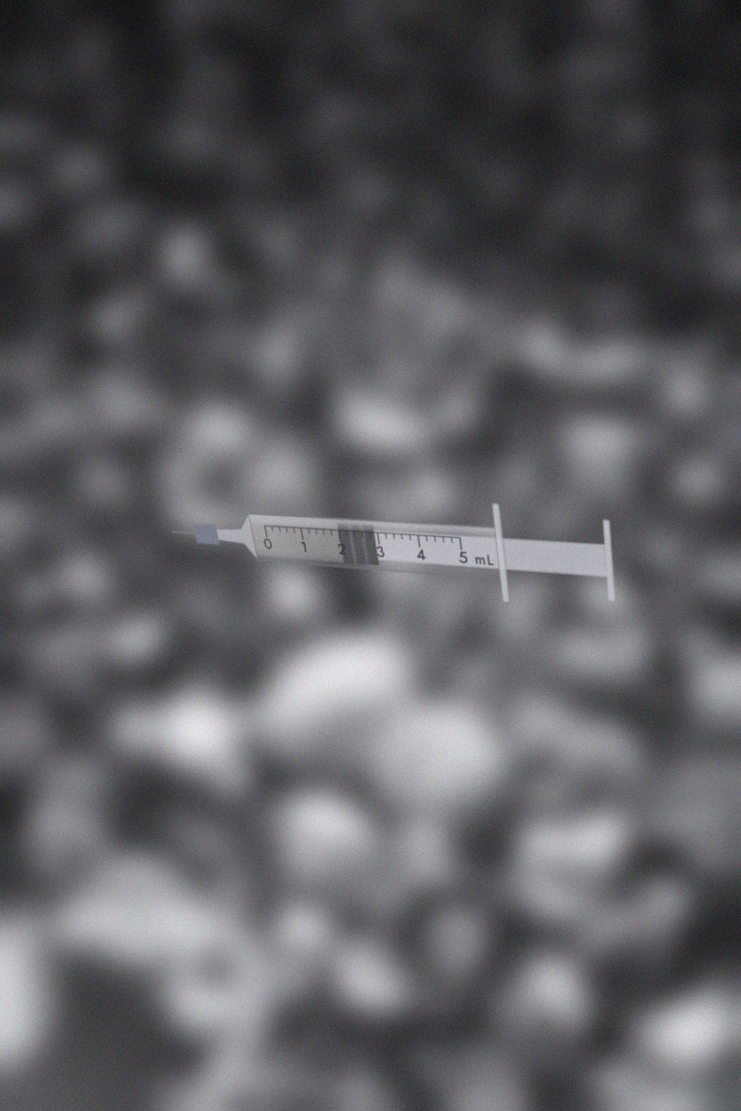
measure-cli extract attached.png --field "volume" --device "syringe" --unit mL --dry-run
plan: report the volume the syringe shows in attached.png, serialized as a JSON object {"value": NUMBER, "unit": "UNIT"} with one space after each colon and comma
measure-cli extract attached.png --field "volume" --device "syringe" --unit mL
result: {"value": 2, "unit": "mL"}
